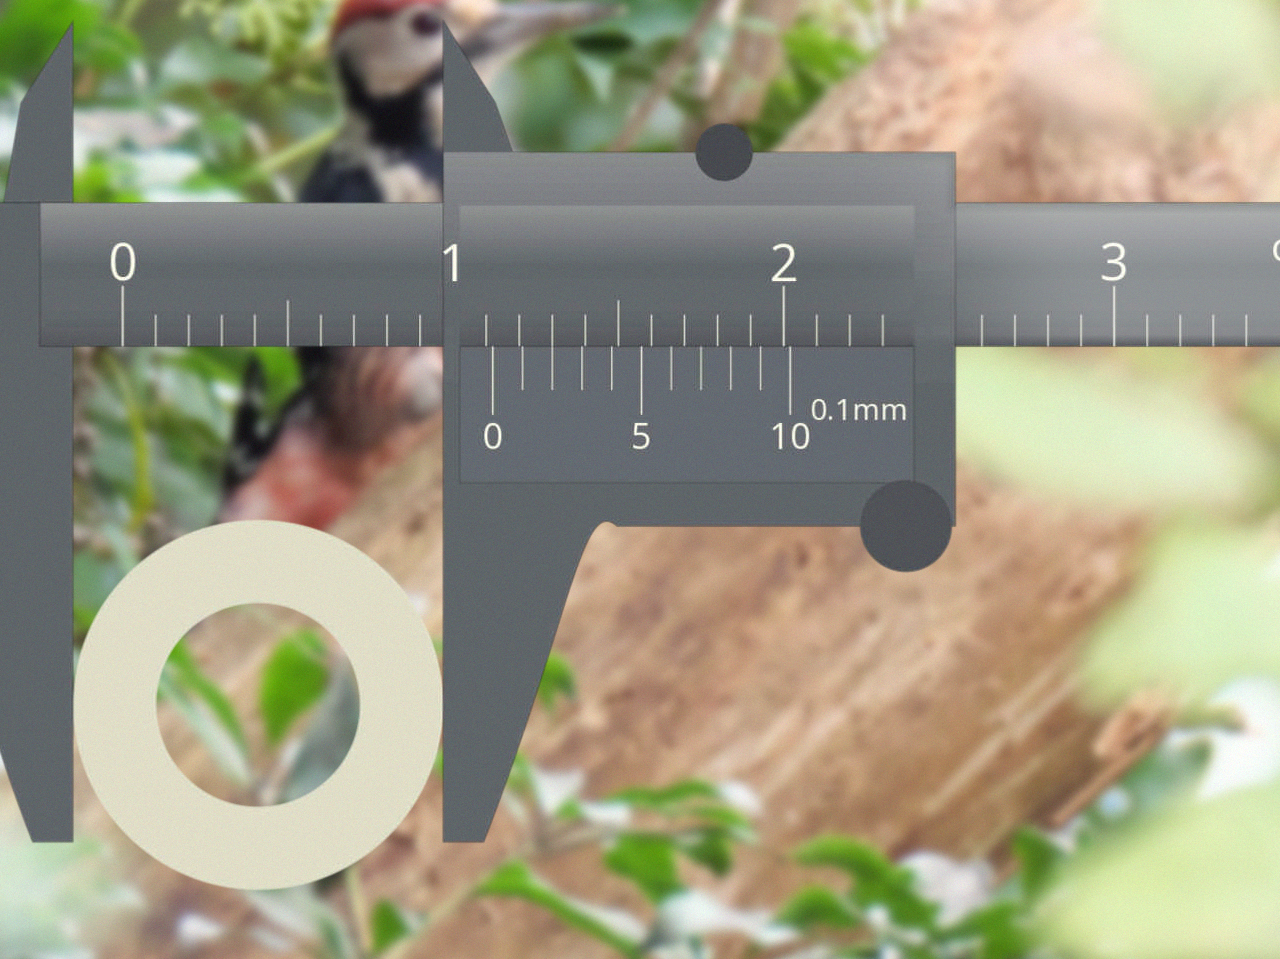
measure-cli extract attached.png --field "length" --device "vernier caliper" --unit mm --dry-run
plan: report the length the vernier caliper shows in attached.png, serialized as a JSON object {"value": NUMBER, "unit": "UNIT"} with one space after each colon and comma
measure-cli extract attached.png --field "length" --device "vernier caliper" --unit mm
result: {"value": 11.2, "unit": "mm"}
